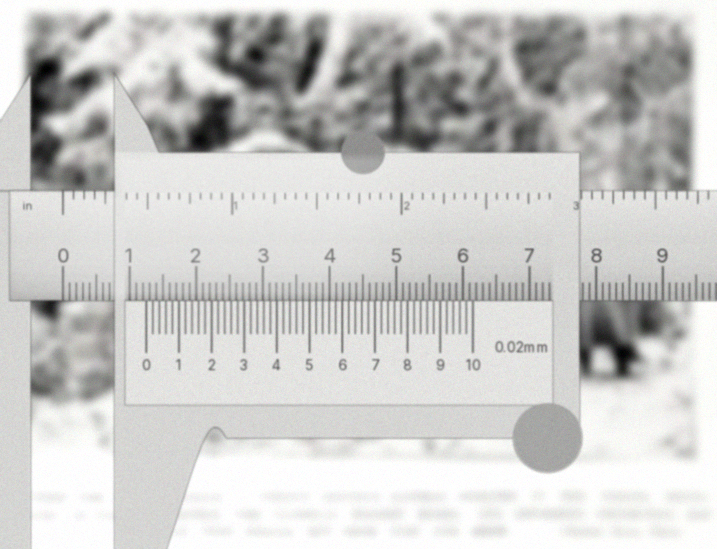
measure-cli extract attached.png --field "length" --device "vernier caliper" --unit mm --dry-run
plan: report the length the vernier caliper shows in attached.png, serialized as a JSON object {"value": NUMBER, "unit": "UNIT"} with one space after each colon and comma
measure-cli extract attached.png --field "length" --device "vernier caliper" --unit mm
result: {"value": 12.5, "unit": "mm"}
